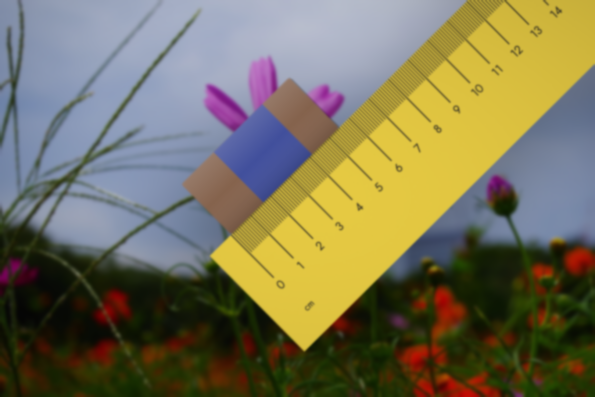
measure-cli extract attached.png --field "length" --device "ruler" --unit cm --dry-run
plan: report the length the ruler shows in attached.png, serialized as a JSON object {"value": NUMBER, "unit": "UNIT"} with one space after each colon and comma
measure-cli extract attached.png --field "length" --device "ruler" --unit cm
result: {"value": 5.5, "unit": "cm"}
